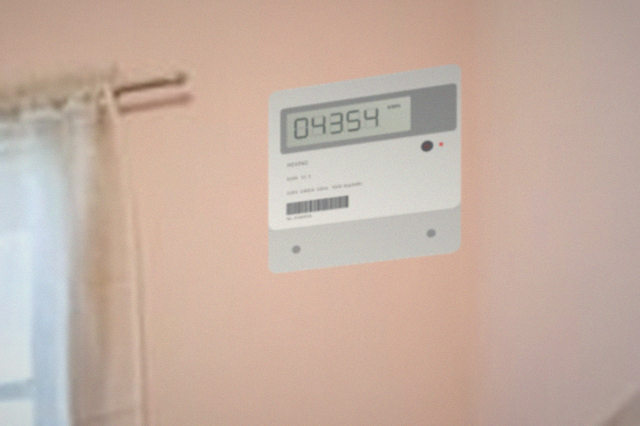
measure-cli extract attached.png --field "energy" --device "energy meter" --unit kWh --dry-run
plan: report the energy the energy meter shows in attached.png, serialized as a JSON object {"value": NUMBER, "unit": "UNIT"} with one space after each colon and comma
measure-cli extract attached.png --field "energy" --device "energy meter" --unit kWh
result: {"value": 4354, "unit": "kWh"}
